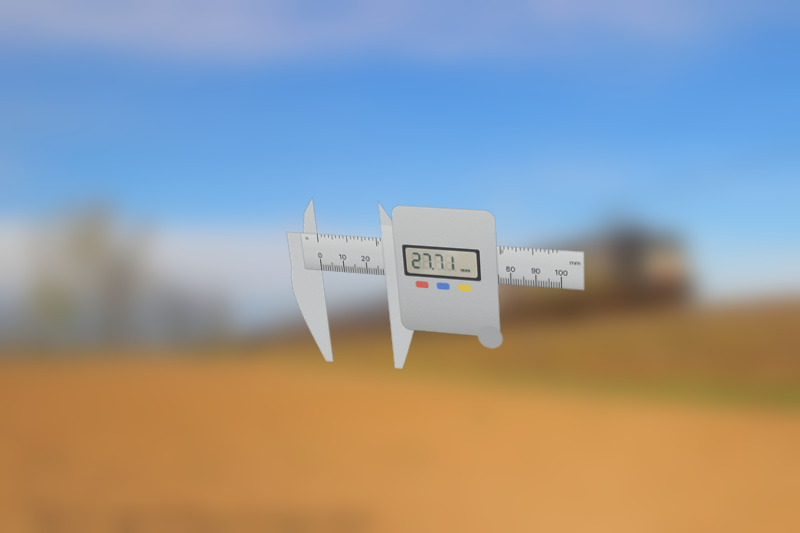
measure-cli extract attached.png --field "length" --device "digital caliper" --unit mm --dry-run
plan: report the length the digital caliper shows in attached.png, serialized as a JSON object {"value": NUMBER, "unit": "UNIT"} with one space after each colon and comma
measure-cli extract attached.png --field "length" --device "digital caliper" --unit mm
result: {"value": 27.71, "unit": "mm"}
